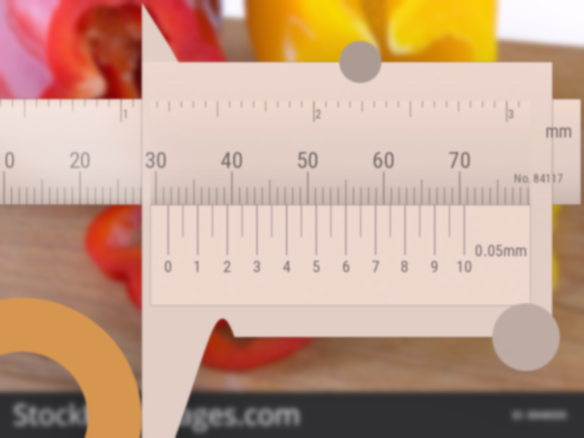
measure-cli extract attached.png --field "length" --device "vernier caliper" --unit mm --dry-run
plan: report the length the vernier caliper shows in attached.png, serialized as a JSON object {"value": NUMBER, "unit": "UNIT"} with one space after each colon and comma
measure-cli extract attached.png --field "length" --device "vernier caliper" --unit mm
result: {"value": 31.6, "unit": "mm"}
